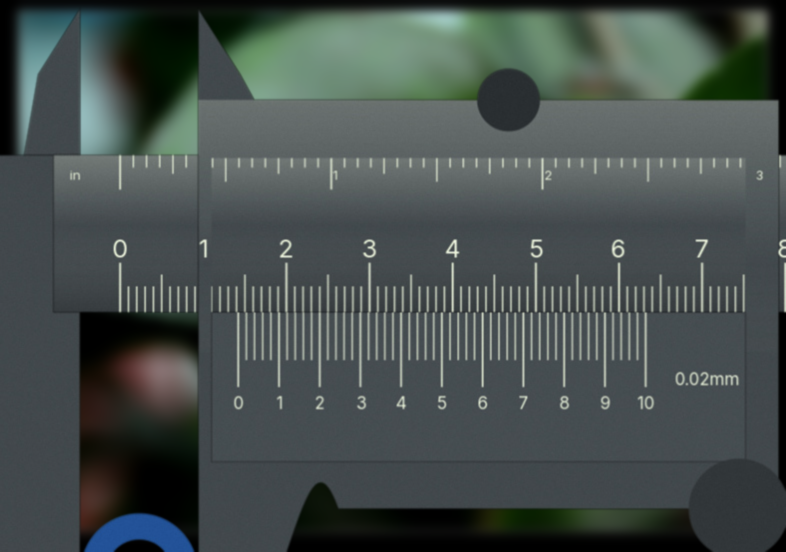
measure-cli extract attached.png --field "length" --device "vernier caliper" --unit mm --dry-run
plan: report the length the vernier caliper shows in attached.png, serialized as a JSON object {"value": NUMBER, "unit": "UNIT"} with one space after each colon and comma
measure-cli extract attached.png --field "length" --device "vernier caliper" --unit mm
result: {"value": 14.2, "unit": "mm"}
